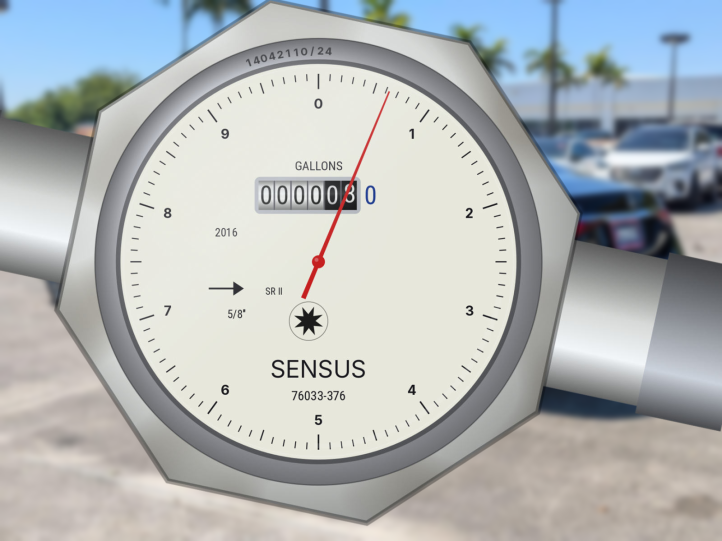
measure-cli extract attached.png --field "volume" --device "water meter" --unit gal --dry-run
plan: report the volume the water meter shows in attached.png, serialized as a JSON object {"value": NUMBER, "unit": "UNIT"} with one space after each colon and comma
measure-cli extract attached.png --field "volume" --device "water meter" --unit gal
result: {"value": 80.6, "unit": "gal"}
